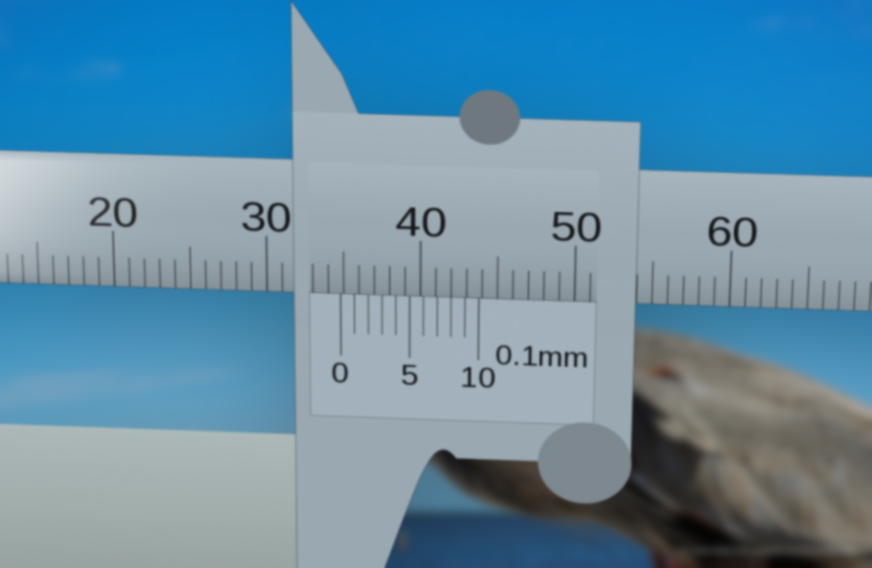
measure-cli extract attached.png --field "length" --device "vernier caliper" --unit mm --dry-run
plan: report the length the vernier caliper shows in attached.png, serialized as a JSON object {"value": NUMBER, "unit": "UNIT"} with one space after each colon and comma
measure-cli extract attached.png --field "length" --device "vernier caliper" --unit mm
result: {"value": 34.8, "unit": "mm"}
